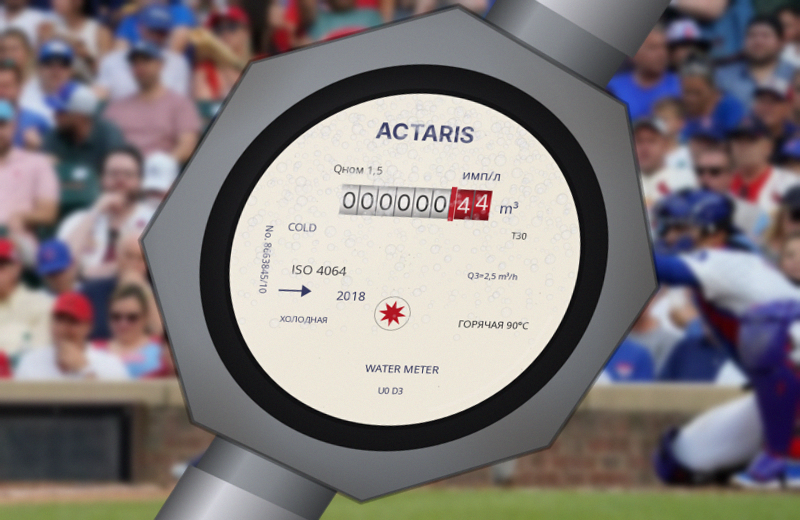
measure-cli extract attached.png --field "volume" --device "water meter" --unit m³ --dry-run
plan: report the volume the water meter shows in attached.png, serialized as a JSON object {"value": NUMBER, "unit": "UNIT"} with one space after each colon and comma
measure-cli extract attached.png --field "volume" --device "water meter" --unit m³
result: {"value": 0.44, "unit": "m³"}
